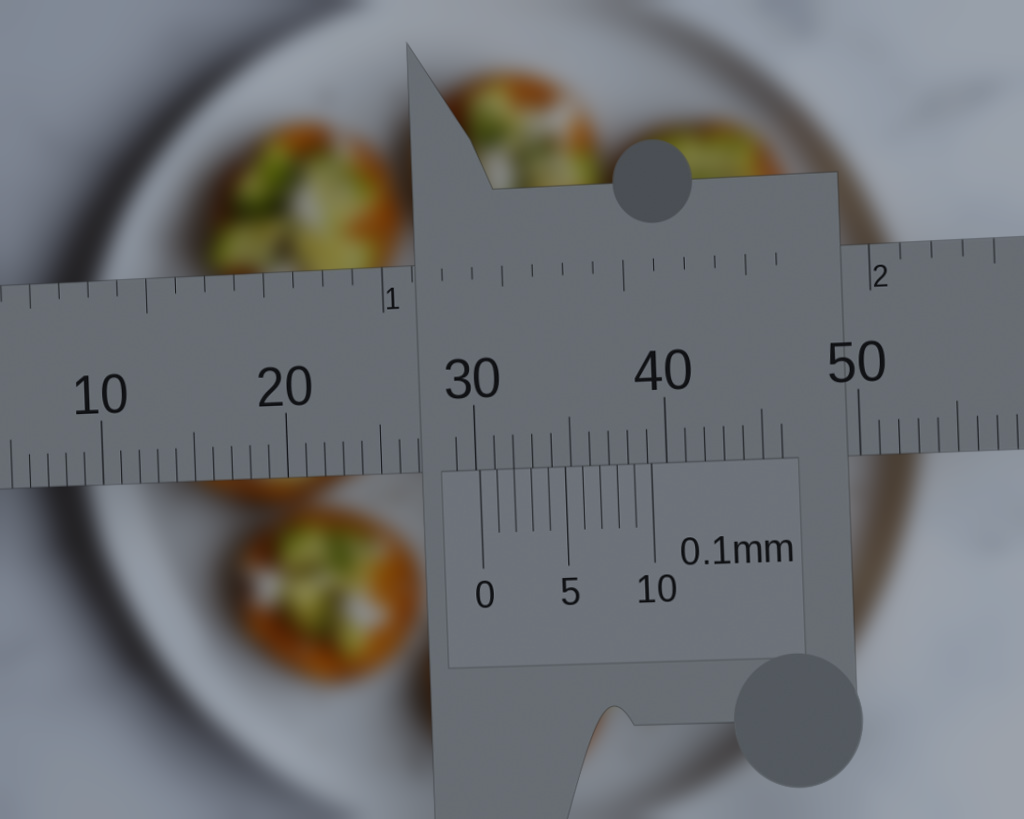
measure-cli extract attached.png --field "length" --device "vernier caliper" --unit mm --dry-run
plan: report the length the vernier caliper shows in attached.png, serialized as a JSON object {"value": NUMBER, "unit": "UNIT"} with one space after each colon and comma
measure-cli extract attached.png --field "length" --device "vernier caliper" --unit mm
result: {"value": 30.2, "unit": "mm"}
